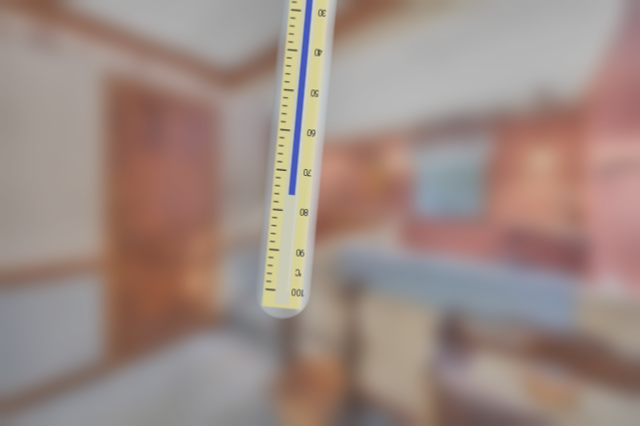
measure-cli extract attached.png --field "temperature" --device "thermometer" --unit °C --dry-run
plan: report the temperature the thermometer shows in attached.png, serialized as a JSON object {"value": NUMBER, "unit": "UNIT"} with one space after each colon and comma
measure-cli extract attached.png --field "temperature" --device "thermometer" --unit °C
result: {"value": 76, "unit": "°C"}
